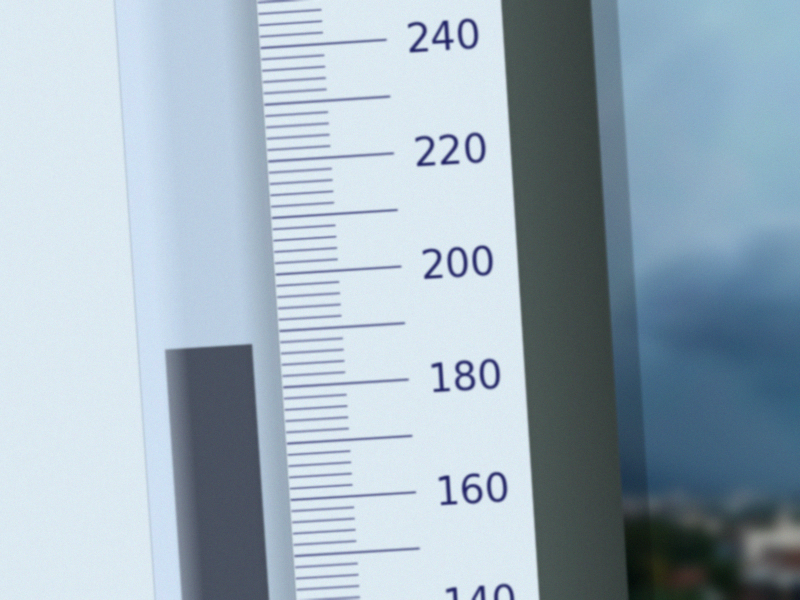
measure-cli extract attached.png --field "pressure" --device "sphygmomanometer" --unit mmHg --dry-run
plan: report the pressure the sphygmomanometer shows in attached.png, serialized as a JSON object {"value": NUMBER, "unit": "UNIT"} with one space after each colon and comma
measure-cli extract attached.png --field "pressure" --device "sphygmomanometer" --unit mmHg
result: {"value": 188, "unit": "mmHg"}
